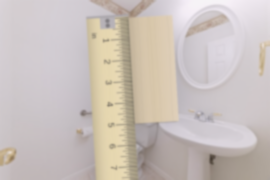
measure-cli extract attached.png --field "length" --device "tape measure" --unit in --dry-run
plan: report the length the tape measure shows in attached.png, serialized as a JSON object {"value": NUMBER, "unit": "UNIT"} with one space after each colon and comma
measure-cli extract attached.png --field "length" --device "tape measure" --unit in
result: {"value": 5, "unit": "in"}
